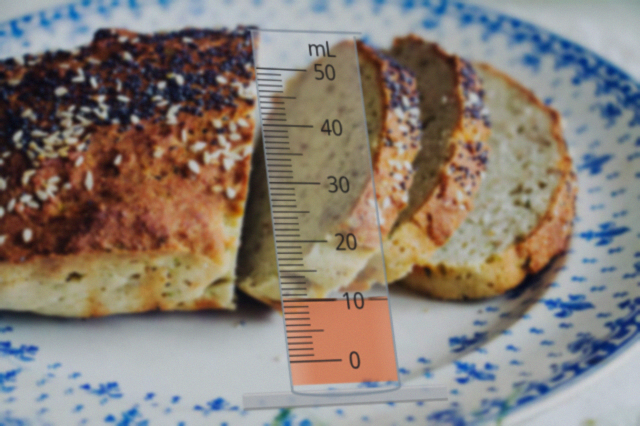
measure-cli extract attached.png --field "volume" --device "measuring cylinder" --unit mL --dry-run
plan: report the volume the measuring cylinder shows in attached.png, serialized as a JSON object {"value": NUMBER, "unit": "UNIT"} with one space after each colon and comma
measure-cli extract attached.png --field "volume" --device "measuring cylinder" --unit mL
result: {"value": 10, "unit": "mL"}
